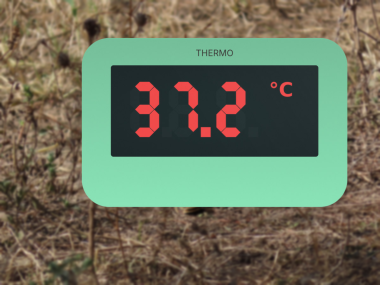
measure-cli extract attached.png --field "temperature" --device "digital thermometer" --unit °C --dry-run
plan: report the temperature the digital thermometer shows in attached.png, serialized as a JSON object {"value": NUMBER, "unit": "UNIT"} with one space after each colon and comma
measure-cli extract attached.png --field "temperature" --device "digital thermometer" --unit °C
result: {"value": 37.2, "unit": "°C"}
